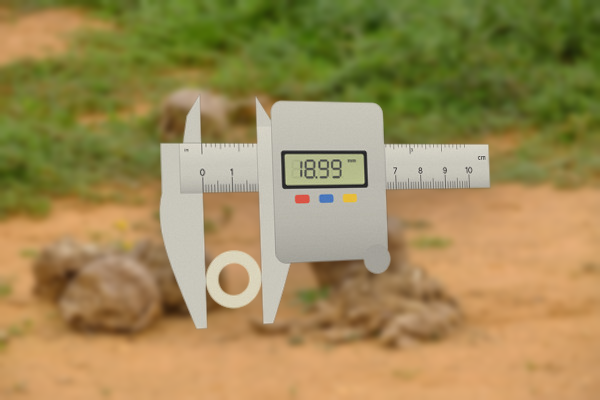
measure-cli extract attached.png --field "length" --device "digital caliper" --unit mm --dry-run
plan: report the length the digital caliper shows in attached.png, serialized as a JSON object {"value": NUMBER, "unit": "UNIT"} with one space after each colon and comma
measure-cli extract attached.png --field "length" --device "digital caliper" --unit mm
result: {"value": 18.99, "unit": "mm"}
